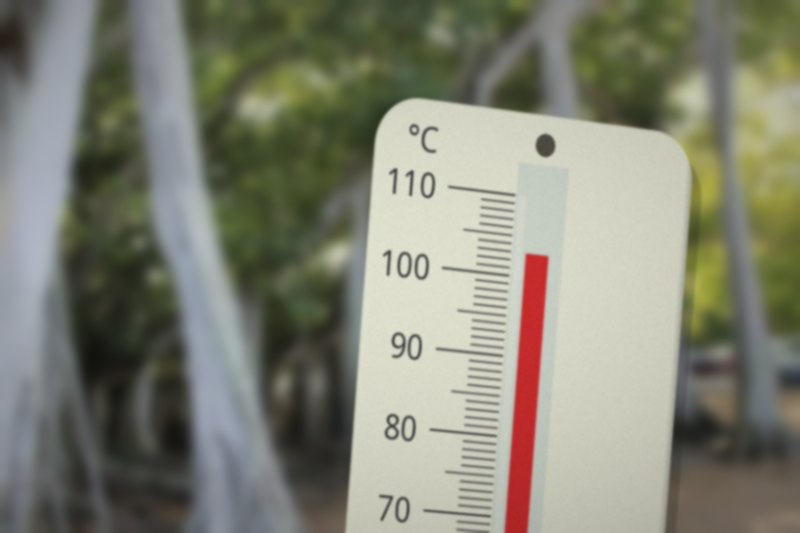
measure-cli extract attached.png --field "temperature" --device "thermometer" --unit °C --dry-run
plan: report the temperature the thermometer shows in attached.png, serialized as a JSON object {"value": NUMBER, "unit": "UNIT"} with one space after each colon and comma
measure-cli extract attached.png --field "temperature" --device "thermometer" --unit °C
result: {"value": 103, "unit": "°C"}
